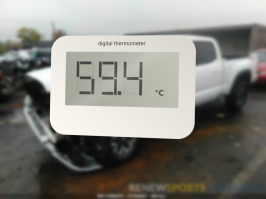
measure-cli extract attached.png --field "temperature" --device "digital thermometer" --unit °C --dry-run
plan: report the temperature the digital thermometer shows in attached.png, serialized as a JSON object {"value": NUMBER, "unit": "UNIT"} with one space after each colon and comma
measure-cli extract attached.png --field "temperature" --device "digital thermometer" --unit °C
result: {"value": 59.4, "unit": "°C"}
